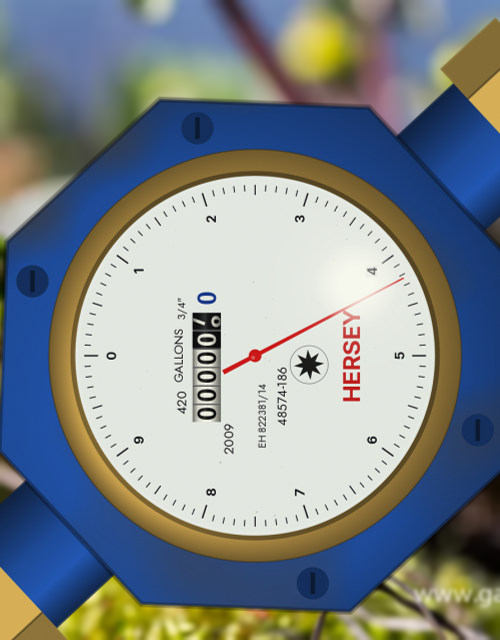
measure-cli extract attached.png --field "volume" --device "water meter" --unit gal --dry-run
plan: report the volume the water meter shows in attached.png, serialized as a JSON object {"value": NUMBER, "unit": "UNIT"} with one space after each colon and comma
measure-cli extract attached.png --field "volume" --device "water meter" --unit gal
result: {"value": 74.2, "unit": "gal"}
